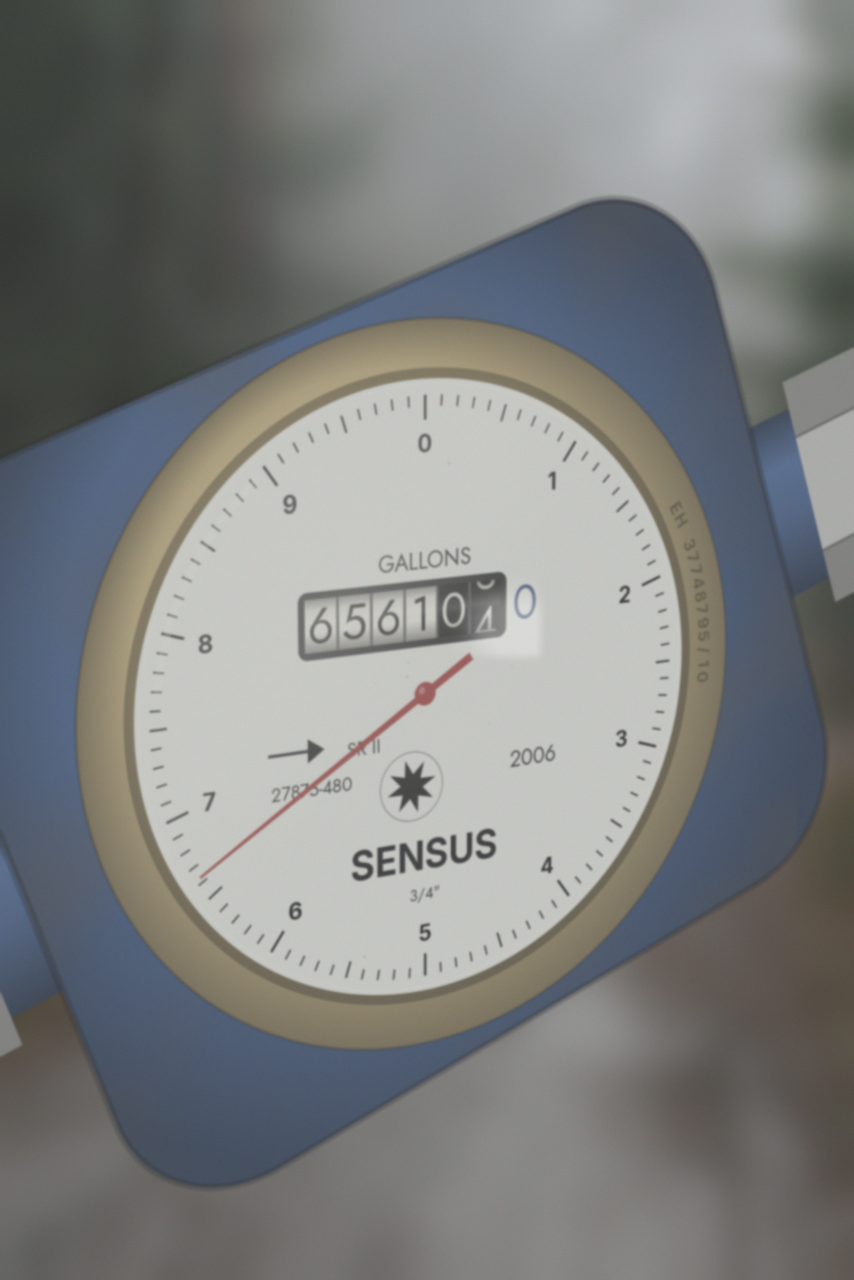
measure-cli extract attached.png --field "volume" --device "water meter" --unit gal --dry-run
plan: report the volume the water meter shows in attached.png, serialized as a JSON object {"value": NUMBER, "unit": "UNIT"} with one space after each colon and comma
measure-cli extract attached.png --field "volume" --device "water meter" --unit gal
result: {"value": 6561036.6, "unit": "gal"}
